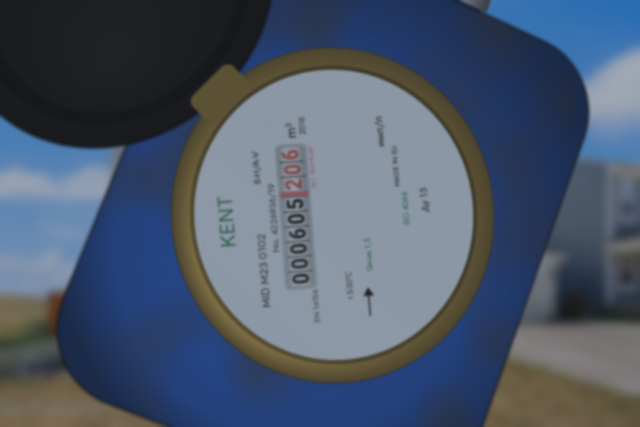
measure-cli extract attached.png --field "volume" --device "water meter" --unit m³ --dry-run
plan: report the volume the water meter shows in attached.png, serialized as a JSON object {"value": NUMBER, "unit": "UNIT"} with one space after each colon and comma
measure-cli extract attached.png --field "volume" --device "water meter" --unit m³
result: {"value": 605.206, "unit": "m³"}
